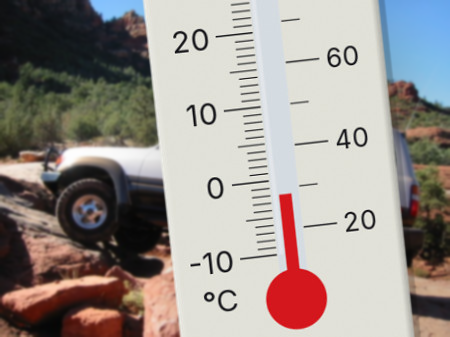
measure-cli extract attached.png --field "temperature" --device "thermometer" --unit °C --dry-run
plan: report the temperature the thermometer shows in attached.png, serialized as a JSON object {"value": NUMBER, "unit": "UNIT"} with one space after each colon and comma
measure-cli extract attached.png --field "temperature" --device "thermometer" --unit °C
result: {"value": -2, "unit": "°C"}
